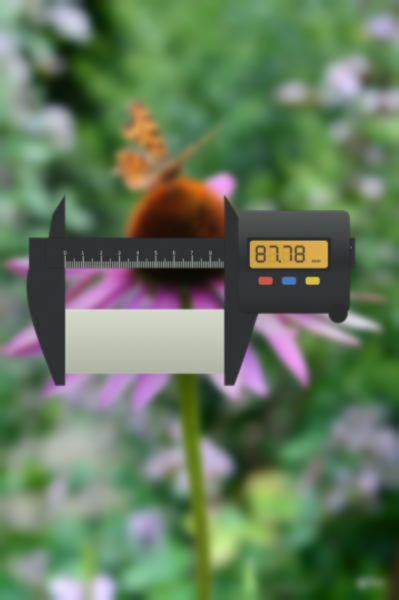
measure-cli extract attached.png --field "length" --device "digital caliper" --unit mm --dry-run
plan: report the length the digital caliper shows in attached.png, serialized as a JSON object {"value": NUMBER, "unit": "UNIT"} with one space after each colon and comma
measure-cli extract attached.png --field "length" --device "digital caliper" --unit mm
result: {"value": 87.78, "unit": "mm"}
